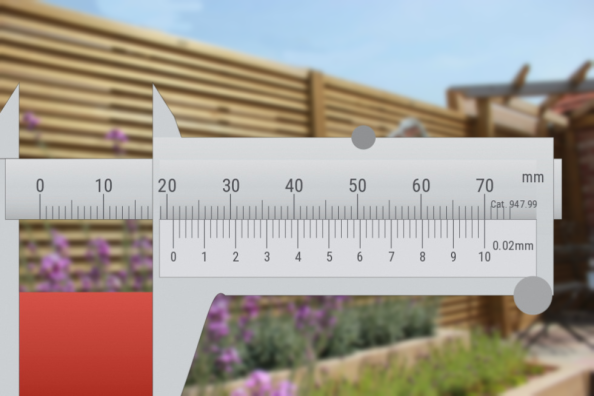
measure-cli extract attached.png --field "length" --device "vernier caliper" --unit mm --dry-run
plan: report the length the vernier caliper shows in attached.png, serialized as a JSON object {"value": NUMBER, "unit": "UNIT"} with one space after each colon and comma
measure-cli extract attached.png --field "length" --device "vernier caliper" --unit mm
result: {"value": 21.0, "unit": "mm"}
